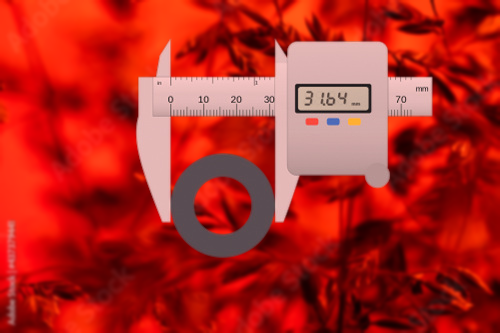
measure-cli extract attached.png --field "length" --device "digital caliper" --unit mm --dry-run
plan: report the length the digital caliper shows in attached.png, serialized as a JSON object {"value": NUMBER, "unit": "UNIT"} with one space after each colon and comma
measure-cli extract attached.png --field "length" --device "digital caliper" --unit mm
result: {"value": 31.64, "unit": "mm"}
